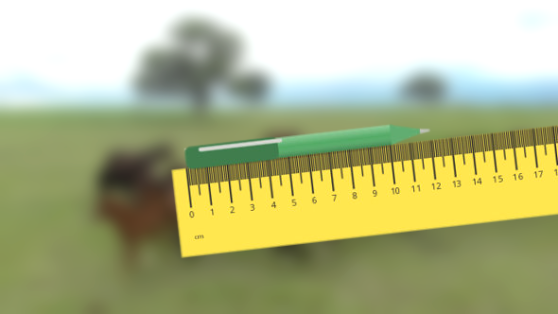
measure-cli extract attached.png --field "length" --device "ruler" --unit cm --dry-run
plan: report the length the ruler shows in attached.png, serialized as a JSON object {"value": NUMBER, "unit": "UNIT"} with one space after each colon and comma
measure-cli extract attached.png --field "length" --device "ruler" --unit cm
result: {"value": 12, "unit": "cm"}
